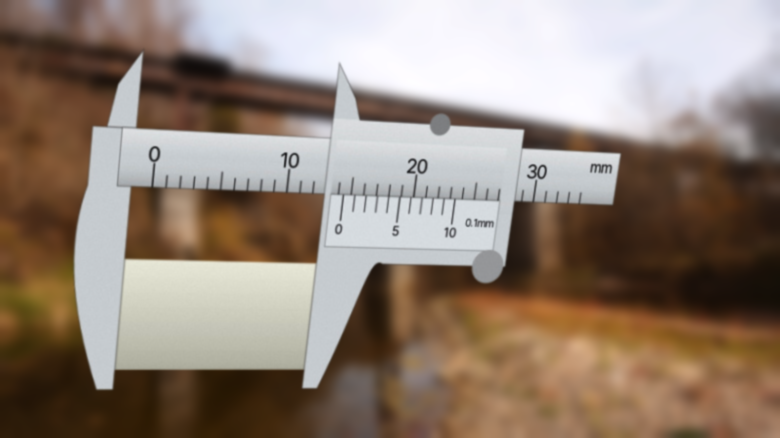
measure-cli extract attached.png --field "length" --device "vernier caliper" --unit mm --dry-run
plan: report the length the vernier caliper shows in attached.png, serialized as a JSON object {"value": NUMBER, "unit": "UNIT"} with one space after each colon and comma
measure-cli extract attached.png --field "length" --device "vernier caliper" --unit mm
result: {"value": 14.4, "unit": "mm"}
